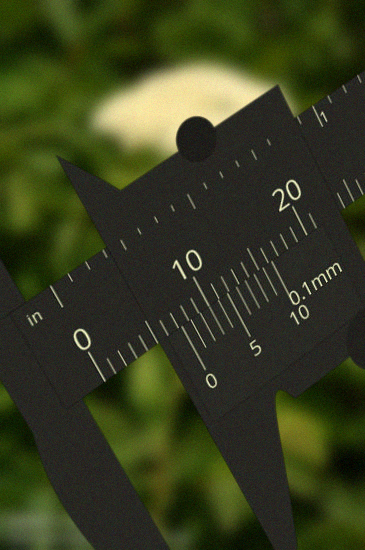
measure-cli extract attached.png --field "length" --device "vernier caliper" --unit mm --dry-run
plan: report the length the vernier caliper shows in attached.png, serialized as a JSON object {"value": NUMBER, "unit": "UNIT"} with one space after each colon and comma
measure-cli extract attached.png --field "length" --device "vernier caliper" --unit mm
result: {"value": 7.3, "unit": "mm"}
